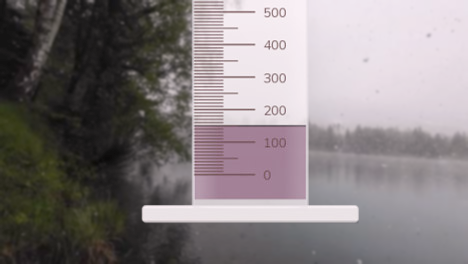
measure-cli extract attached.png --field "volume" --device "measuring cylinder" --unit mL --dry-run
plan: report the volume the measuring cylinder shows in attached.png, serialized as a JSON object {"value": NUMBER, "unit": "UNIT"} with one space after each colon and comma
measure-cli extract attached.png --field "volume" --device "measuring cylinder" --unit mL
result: {"value": 150, "unit": "mL"}
